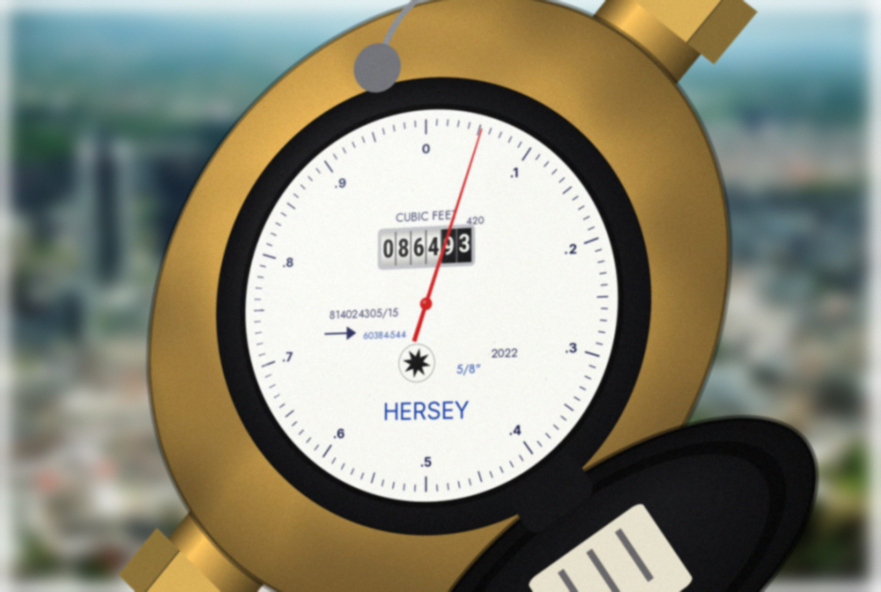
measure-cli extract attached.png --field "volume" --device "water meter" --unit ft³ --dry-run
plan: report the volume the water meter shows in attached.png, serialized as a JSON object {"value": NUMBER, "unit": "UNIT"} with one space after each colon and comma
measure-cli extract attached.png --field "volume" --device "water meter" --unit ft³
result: {"value": 86493.05, "unit": "ft³"}
